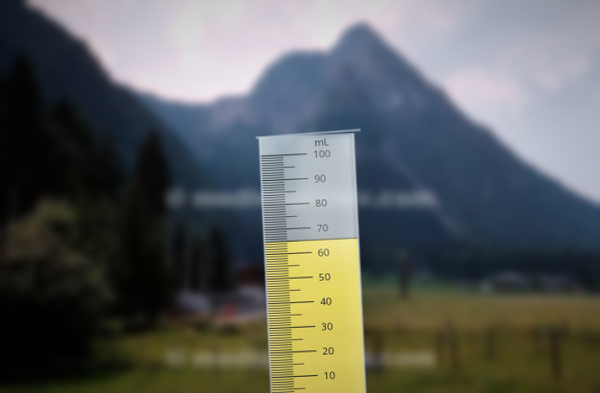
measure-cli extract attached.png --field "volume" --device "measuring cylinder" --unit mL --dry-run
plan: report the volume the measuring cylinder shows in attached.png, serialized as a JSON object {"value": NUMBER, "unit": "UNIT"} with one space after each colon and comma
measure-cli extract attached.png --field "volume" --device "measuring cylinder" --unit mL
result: {"value": 65, "unit": "mL"}
